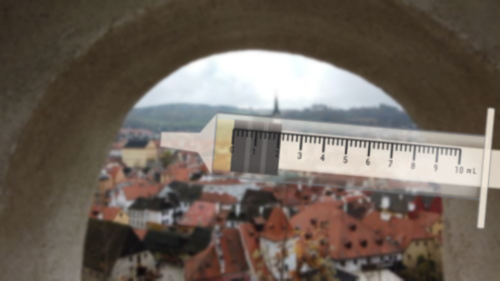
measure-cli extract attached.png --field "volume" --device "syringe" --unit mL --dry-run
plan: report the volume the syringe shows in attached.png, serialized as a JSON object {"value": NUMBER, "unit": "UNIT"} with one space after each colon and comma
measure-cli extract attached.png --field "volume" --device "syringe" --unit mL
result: {"value": 0, "unit": "mL"}
